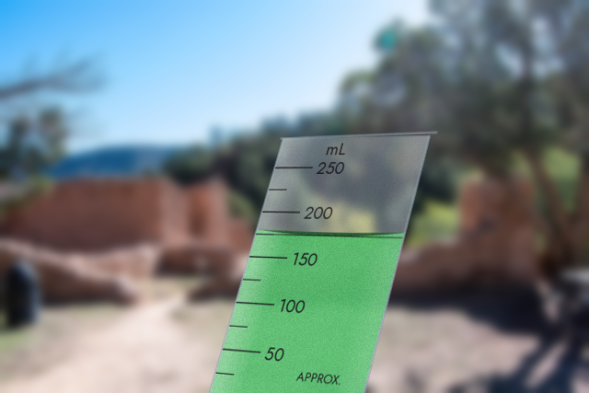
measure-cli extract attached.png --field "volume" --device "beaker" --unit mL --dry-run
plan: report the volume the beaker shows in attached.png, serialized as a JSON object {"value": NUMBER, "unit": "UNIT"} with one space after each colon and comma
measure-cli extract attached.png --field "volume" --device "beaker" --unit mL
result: {"value": 175, "unit": "mL"}
